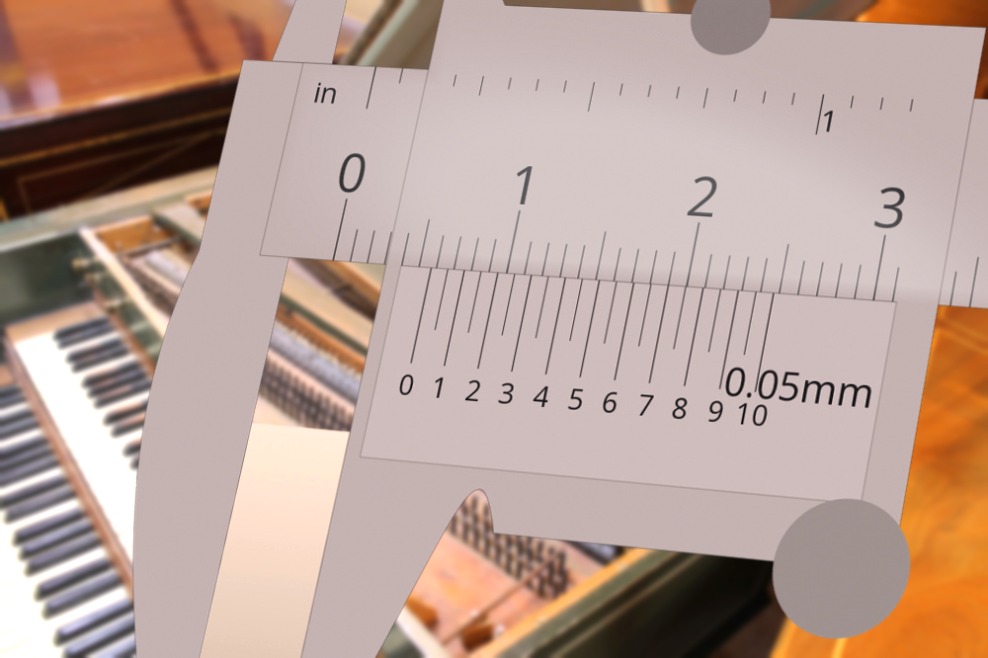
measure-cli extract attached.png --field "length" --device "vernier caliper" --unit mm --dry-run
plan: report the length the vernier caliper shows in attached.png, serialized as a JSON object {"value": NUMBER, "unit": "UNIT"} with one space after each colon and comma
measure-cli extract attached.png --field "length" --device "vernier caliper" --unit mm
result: {"value": 5.7, "unit": "mm"}
